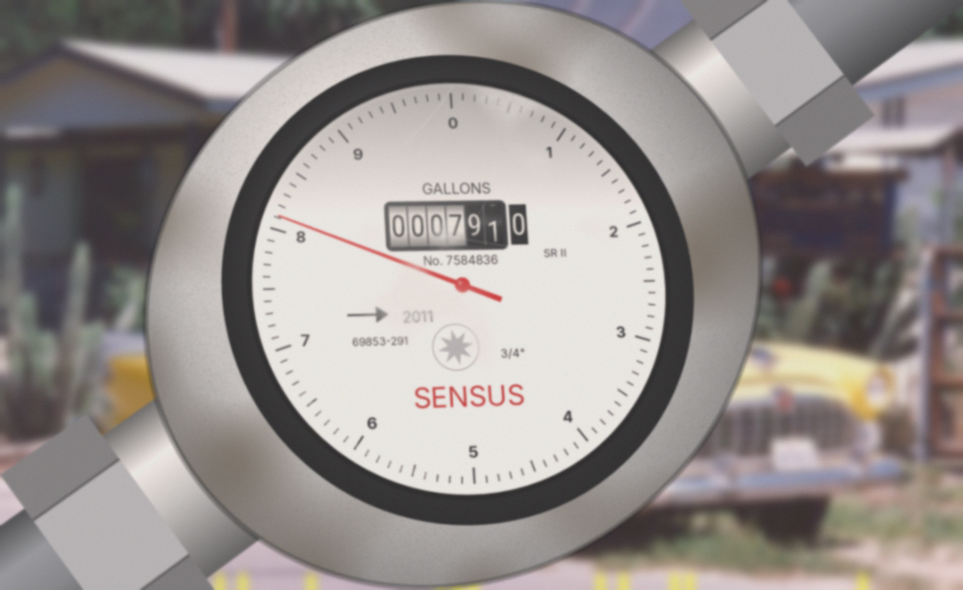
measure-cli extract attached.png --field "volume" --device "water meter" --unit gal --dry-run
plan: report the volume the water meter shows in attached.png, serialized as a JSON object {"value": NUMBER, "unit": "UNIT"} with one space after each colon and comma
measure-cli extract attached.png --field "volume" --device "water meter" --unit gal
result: {"value": 7908.1, "unit": "gal"}
